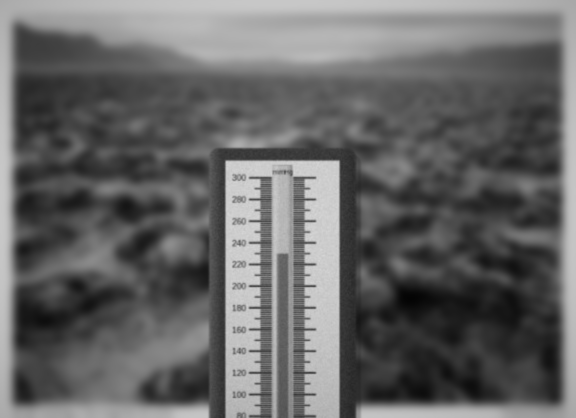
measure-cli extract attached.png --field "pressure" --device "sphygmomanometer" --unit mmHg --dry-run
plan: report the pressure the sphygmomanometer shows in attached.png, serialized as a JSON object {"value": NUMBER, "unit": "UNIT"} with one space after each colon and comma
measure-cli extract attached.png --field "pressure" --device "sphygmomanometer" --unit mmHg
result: {"value": 230, "unit": "mmHg"}
